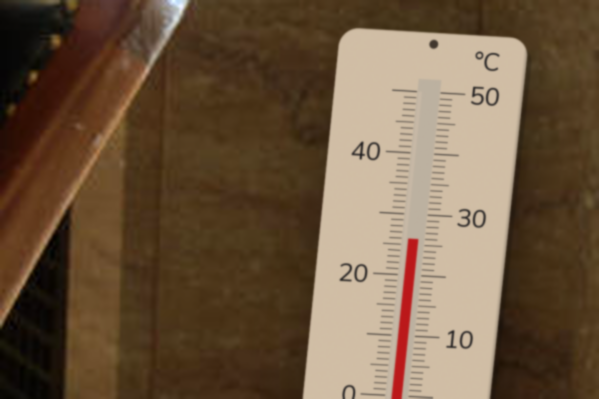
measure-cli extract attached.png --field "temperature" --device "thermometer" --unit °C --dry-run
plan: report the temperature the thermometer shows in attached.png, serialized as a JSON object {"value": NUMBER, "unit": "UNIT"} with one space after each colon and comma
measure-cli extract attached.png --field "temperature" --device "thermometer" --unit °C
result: {"value": 26, "unit": "°C"}
